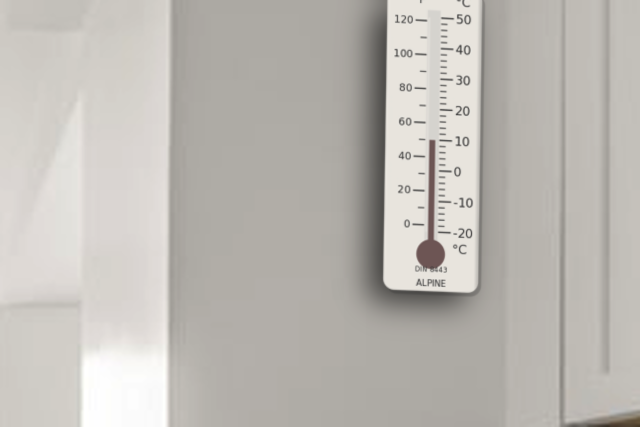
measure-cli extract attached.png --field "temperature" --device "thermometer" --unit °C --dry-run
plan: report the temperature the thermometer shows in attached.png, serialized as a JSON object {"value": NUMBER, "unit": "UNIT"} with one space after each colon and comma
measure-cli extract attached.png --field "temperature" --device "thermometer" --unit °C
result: {"value": 10, "unit": "°C"}
